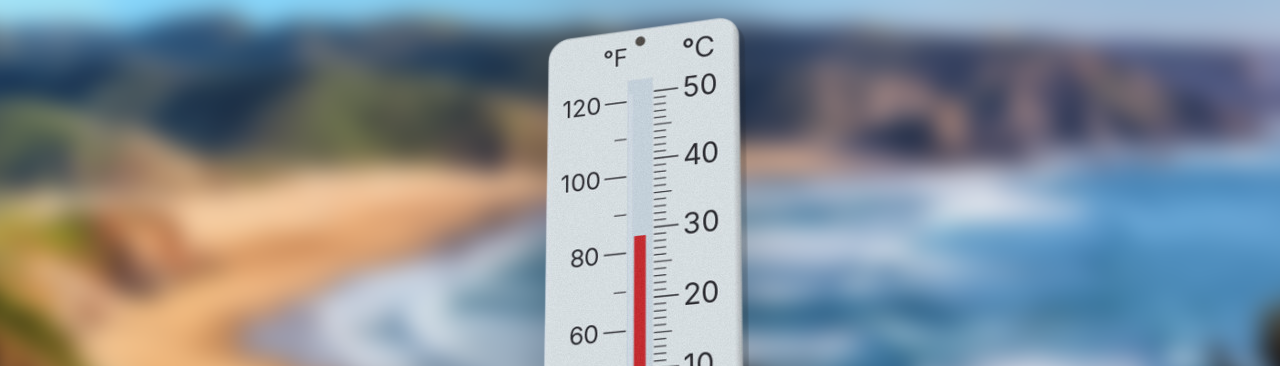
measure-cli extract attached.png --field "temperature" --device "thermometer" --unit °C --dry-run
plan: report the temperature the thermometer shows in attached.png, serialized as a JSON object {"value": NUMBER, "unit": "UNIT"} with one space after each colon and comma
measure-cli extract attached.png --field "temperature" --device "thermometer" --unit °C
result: {"value": 29, "unit": "°C"}
